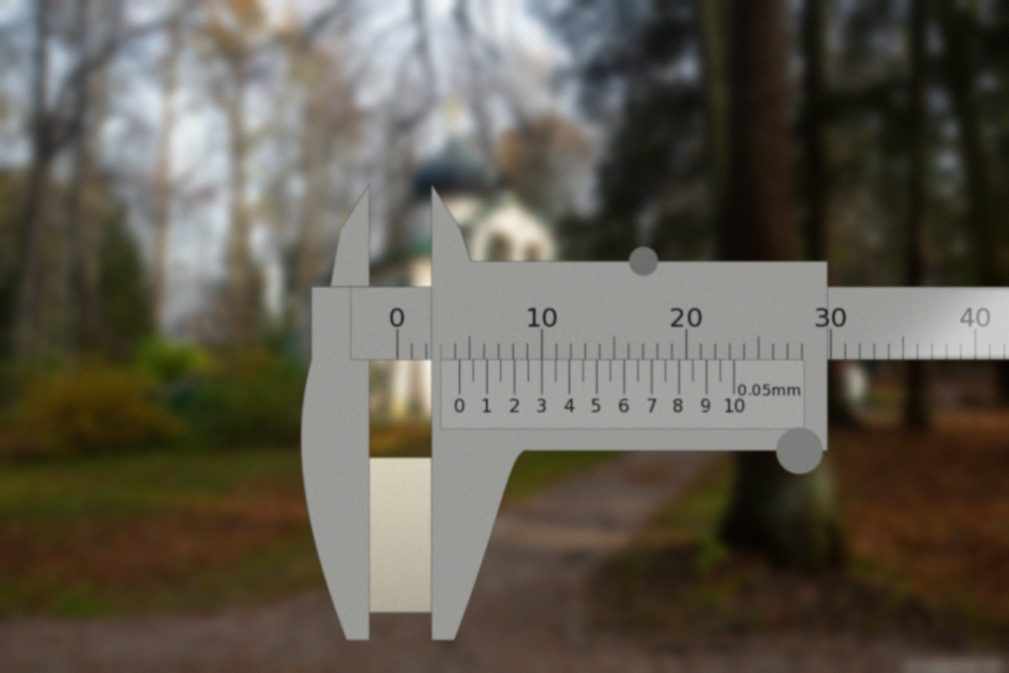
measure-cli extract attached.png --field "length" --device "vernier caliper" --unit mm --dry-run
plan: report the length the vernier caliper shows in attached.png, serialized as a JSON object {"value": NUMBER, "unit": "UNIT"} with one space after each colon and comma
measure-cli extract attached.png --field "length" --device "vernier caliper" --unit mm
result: {"value": 4.3, "unit": "mm"}
